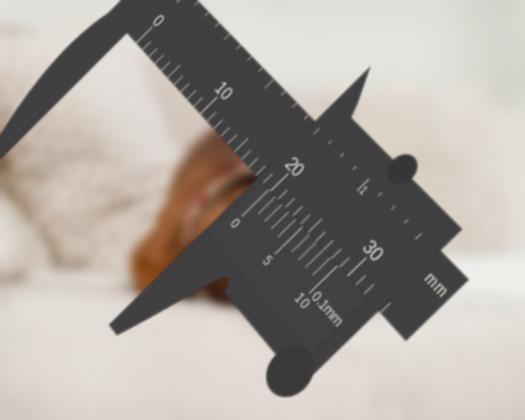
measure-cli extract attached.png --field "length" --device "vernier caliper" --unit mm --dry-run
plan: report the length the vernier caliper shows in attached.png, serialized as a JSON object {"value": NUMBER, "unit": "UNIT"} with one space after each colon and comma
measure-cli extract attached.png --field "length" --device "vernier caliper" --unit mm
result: {"value": 19.8, "unit": "mm"}
